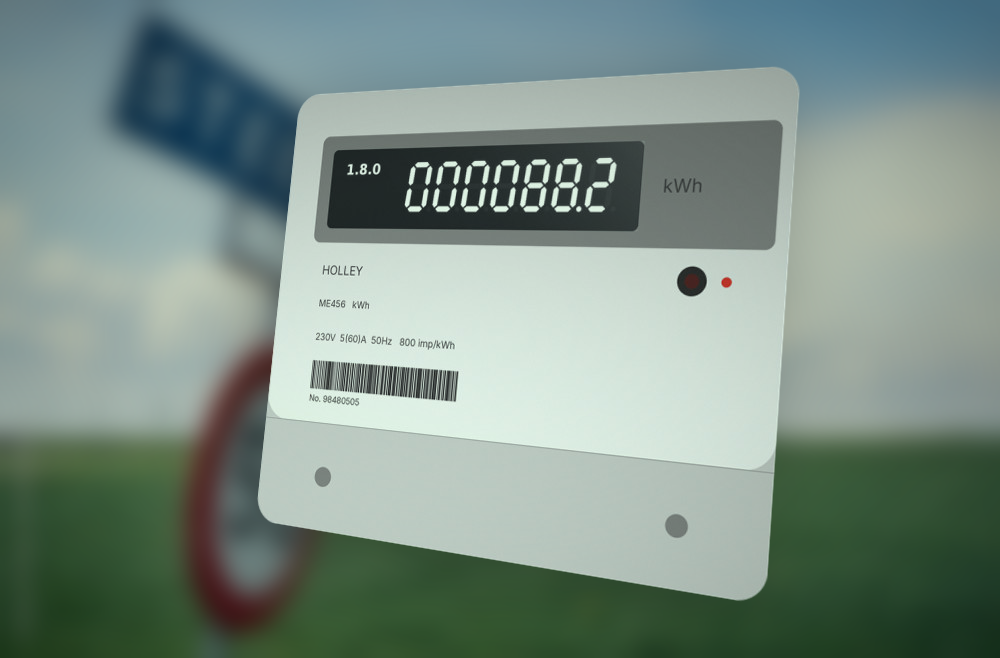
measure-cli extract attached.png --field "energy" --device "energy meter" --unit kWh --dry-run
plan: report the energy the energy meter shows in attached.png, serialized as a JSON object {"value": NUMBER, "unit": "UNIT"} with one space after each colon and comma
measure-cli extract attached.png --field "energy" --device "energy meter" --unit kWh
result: {"value": 88.2, "unit": "kWh"}
